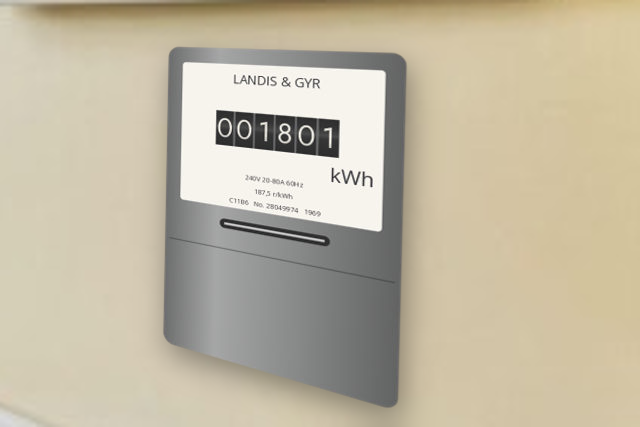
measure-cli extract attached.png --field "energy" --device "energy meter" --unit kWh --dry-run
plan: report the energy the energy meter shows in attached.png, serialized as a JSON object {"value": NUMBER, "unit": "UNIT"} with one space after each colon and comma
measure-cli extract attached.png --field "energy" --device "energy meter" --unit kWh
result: {"value": 1801, "unit": "kWh"}
